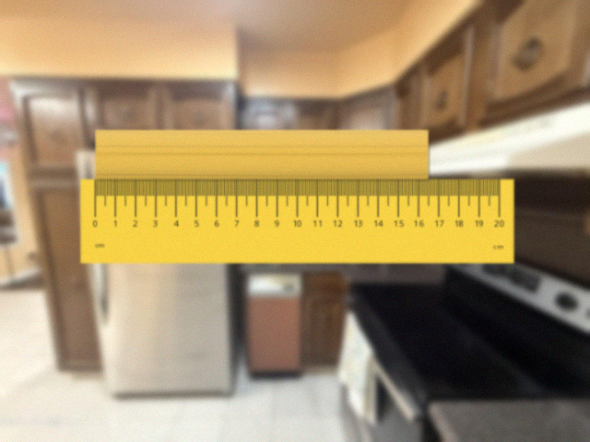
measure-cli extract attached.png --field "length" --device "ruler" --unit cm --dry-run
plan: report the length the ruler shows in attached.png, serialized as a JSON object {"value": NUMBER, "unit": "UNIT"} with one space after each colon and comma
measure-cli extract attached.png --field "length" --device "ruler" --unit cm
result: {"value": 16.5, "unit": "cm"}
